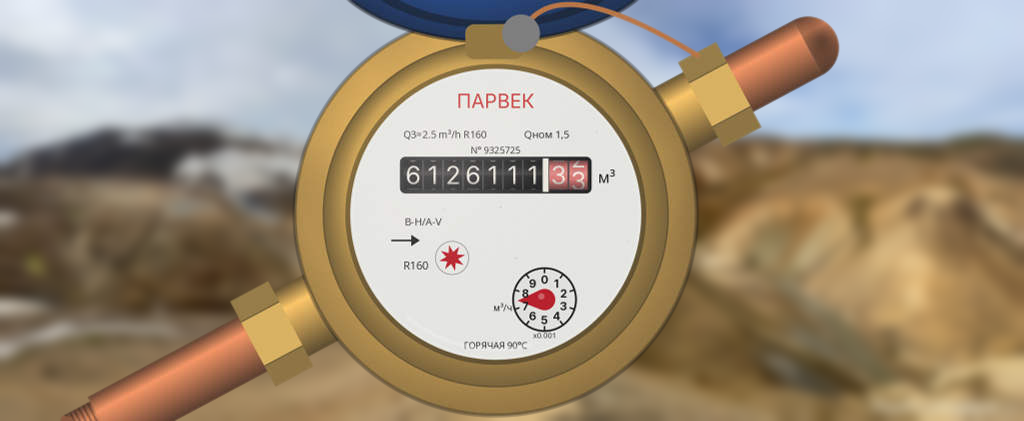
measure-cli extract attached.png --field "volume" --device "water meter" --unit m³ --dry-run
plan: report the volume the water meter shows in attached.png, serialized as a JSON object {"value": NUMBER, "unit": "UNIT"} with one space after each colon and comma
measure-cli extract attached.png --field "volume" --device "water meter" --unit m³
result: {"value": 6126111.327, "unit": "m³"}
